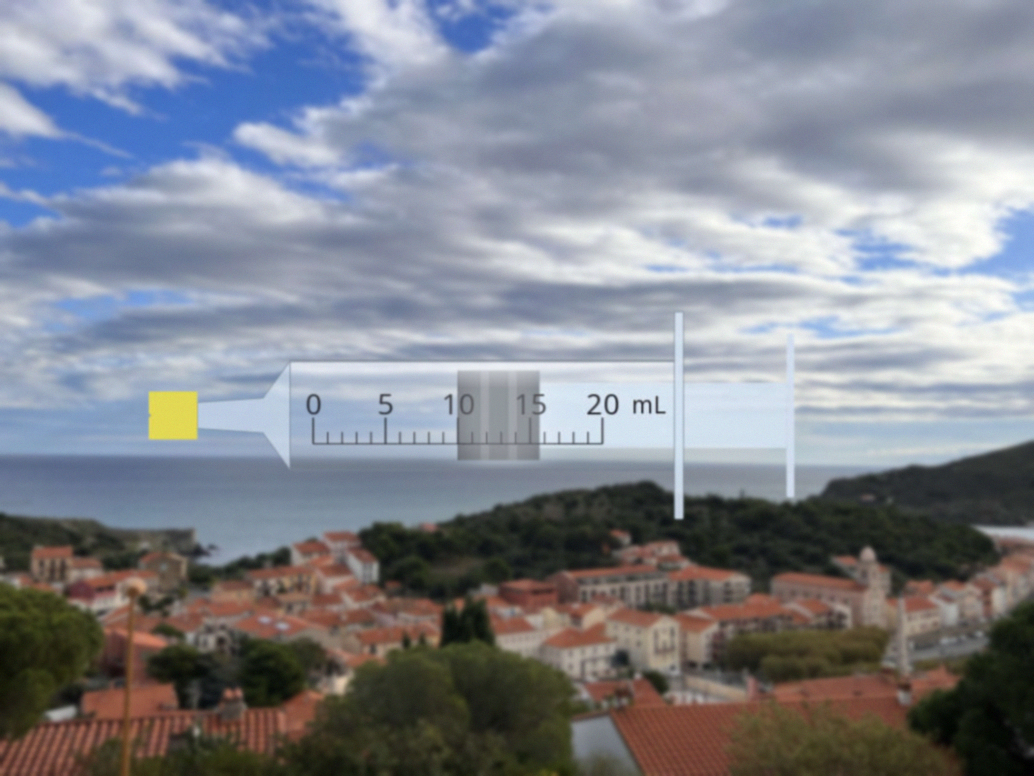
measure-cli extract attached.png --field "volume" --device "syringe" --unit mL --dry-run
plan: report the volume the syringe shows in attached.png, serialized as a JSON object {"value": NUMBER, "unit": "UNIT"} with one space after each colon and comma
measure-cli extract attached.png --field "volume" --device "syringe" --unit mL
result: {"value": 10, "unit": "mL"}
